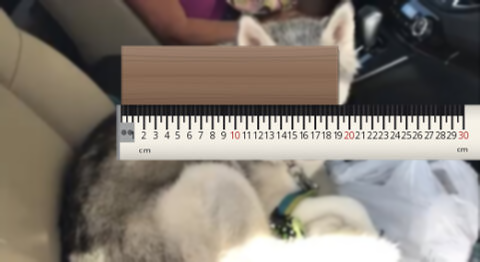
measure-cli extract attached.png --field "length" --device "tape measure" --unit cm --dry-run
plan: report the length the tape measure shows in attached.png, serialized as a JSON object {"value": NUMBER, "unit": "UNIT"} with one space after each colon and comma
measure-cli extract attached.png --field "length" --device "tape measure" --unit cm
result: {"value": 19, "unit": "cm"}
